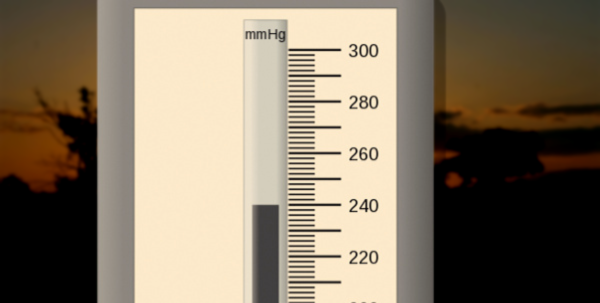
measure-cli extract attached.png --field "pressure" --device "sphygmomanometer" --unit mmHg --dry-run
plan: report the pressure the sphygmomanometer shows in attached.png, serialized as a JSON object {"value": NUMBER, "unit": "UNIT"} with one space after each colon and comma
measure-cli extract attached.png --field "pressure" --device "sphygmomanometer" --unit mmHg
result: {"value": 240, "unit": "mmHg"}
